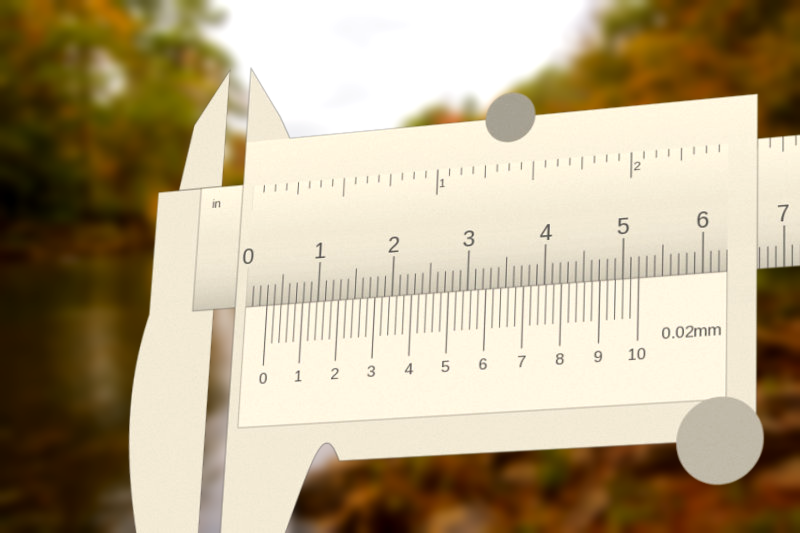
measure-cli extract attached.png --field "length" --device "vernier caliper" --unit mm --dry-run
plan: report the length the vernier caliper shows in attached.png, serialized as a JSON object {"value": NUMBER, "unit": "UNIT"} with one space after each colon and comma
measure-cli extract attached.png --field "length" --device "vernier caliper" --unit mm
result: {"value": 3.0, "unit": "mm"}
